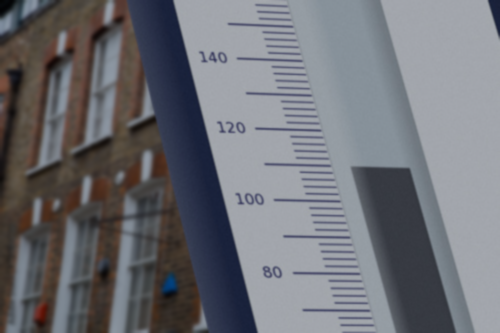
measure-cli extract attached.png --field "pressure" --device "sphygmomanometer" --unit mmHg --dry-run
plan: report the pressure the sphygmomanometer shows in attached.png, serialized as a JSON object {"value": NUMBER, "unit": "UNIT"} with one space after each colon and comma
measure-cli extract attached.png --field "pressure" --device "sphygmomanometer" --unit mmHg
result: {"value": 110, "unit": "mmHg"}
